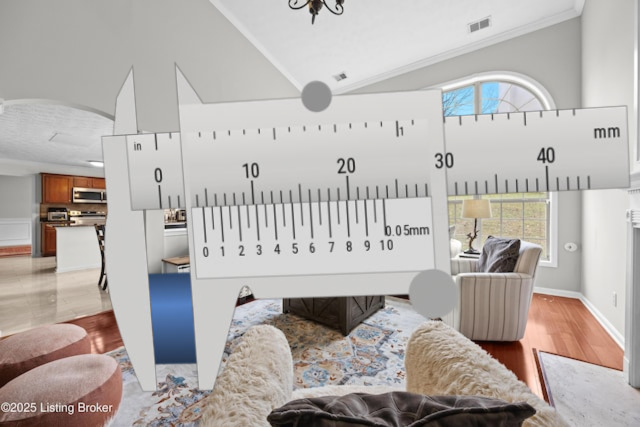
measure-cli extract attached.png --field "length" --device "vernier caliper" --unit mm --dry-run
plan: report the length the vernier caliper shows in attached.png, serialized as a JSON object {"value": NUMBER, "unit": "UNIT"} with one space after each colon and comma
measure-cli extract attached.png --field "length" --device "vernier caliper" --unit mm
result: {"value": 4.6, "unit": "mm"}
